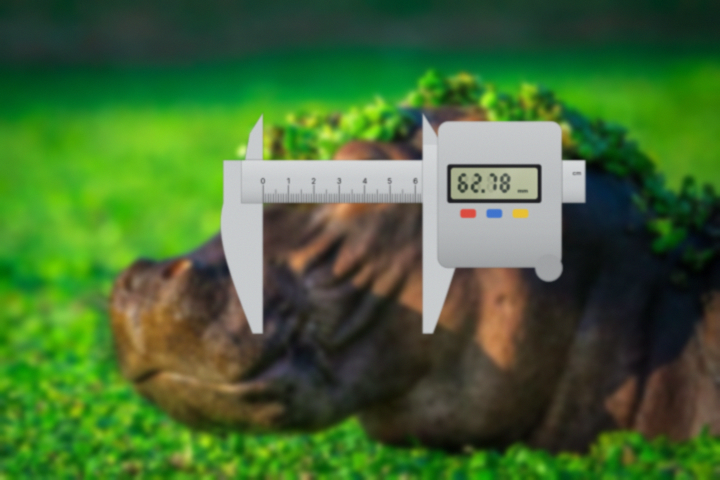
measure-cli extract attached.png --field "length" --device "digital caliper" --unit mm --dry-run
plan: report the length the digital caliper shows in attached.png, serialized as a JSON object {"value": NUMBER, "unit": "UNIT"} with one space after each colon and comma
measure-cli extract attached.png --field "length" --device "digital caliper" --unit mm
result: {"value": 62.78, "unit": "mm"}
